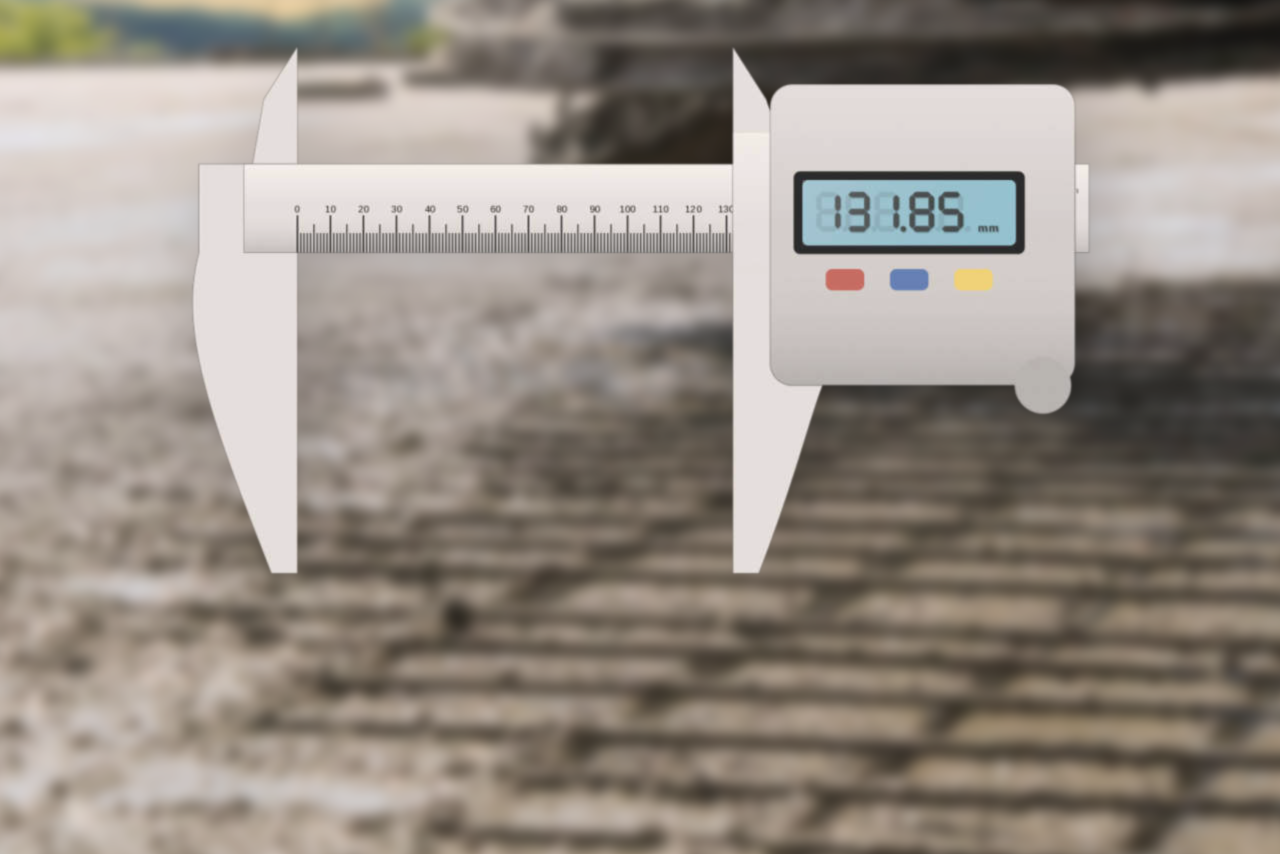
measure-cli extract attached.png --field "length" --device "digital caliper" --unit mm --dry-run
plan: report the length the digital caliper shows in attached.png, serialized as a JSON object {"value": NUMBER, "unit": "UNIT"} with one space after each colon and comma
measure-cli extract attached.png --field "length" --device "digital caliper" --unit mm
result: {"value": 131.85, "unit": "mm"}
